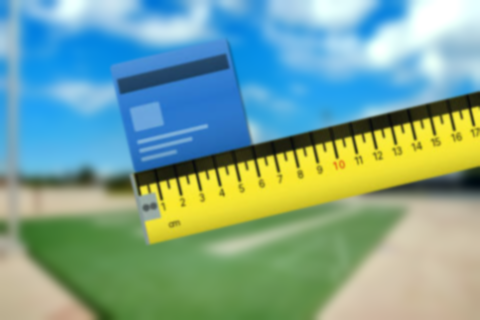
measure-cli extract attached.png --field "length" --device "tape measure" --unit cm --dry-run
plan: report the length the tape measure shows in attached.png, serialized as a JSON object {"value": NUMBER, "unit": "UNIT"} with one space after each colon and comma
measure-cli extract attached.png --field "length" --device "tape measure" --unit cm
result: {"value": 6, "unit": "cm"}
